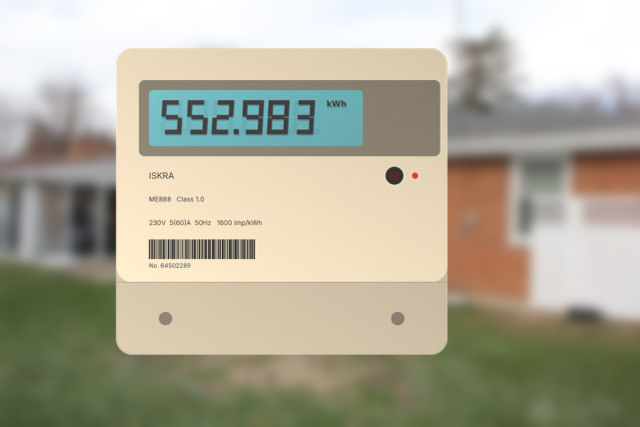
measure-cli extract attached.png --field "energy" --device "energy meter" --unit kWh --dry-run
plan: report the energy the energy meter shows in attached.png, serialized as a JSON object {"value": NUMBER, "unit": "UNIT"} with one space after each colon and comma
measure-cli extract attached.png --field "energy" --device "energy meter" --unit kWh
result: {"value": 552.983, "unit": "kWh"}
